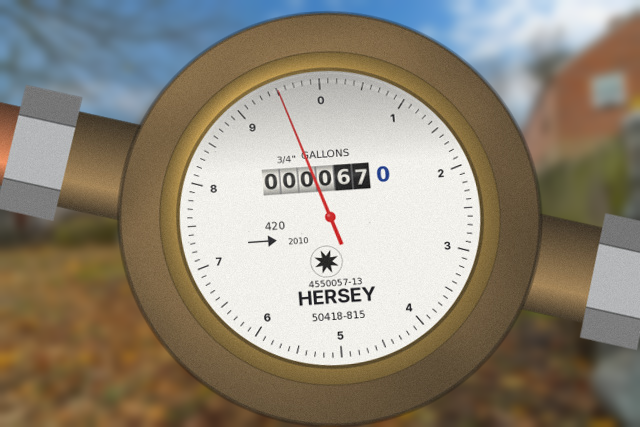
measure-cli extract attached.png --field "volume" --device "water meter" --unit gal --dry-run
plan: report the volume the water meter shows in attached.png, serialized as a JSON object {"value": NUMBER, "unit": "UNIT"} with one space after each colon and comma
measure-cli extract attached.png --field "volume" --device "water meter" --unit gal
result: {"value": 669.5, "unit": "gal"}
